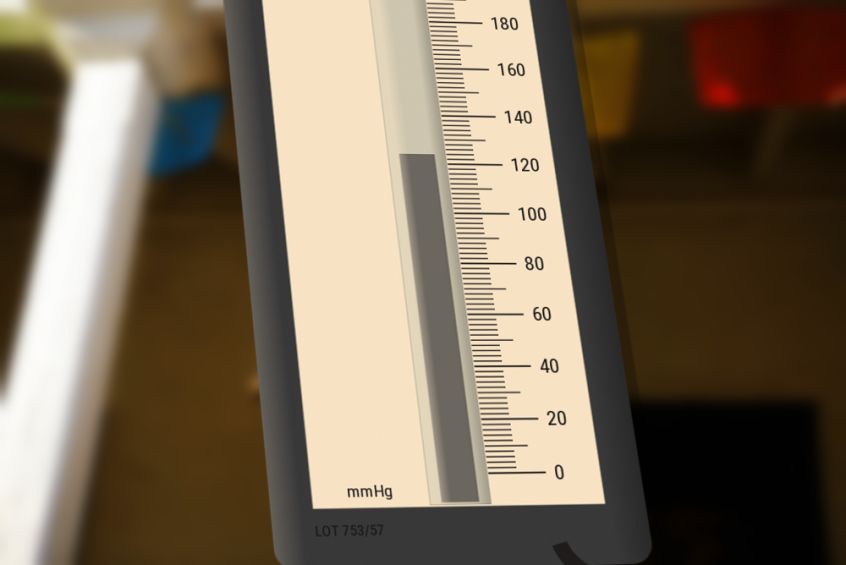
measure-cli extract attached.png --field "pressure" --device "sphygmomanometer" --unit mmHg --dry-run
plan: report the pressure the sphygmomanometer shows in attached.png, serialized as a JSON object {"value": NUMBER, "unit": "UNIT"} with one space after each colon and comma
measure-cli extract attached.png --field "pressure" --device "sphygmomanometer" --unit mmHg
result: {"value": 124, "unit": "mmHg"}
